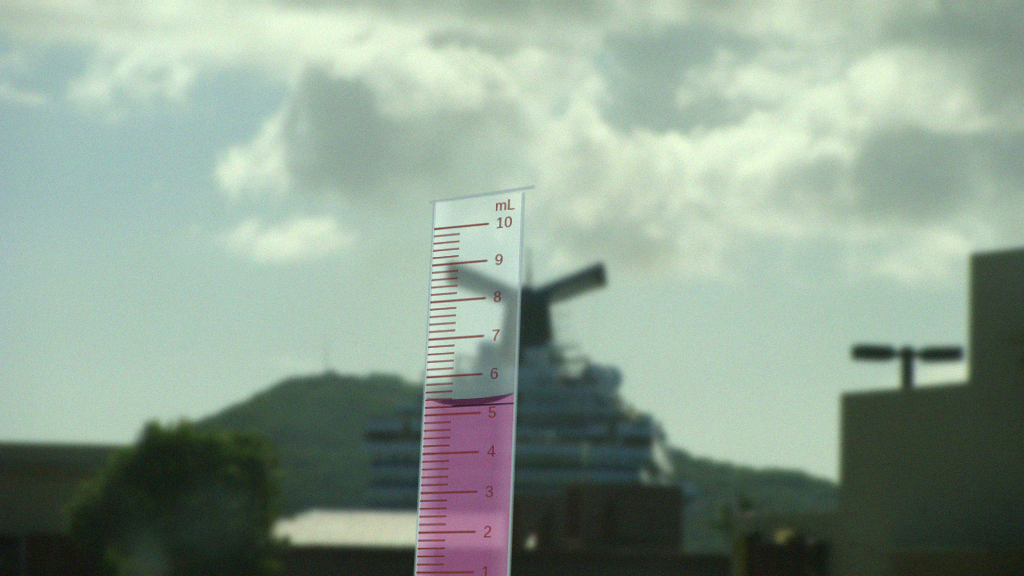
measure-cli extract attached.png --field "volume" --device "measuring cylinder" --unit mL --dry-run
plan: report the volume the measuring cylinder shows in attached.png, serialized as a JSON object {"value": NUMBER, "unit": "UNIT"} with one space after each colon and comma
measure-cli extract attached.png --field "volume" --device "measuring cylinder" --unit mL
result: {"value": 5.2, "unit": "mL"}
